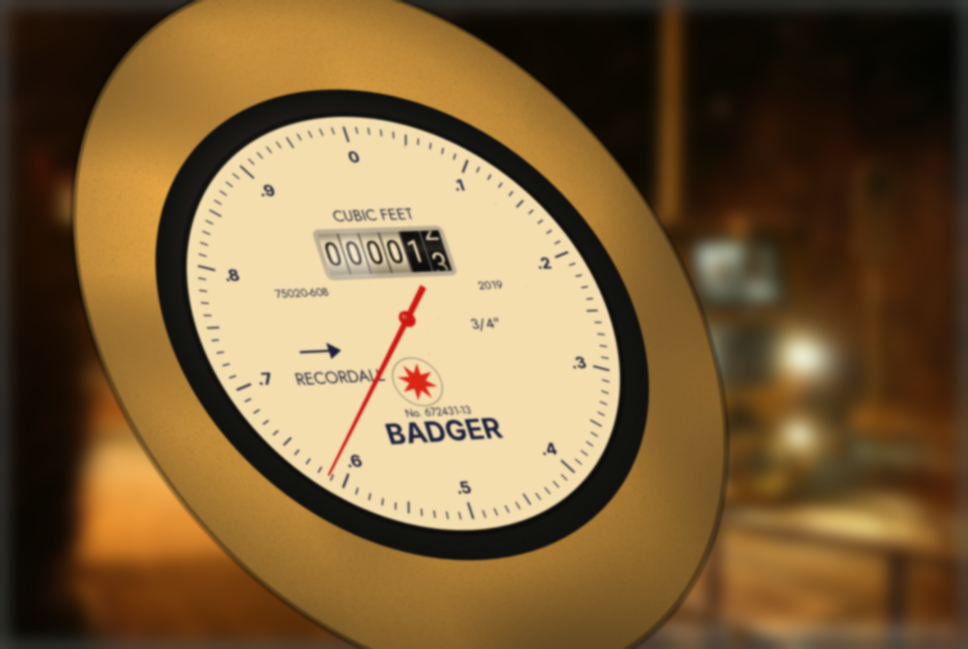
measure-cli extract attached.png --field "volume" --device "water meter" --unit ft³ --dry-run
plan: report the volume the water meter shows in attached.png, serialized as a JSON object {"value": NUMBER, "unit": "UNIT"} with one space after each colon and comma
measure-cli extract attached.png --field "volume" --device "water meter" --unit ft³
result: {"value": 12.61, "unit": "ft³"}
